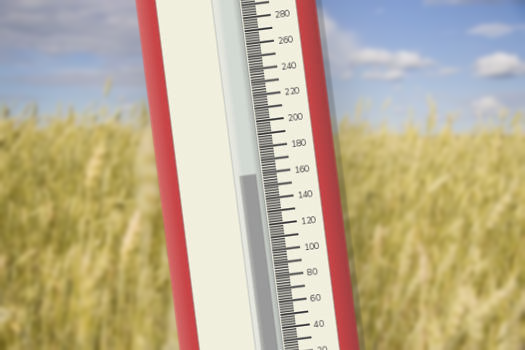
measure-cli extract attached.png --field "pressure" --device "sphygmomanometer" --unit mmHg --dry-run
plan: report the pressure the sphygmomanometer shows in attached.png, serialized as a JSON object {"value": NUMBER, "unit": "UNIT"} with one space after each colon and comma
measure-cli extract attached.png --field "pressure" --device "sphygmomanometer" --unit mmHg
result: {"value": 160, "unit": "mmHg"}
